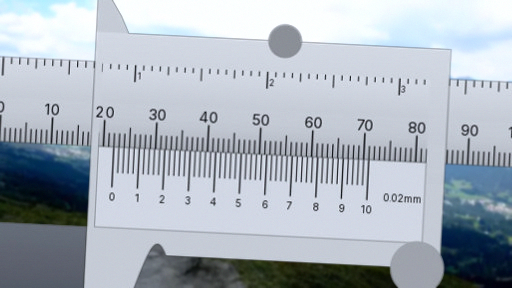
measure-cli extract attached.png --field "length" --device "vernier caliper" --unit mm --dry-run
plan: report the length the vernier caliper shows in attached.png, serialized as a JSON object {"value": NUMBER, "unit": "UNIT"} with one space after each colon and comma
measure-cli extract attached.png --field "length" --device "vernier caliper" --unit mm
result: {"value": 22.0, "unit": "mm"}
